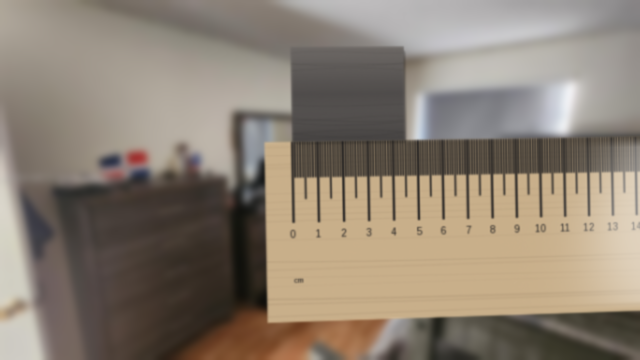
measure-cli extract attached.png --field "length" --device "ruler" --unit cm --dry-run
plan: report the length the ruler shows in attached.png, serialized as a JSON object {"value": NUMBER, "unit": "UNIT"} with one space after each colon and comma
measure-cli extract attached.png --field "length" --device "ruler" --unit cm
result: {"value": 4.5, "unit": "cm"}
